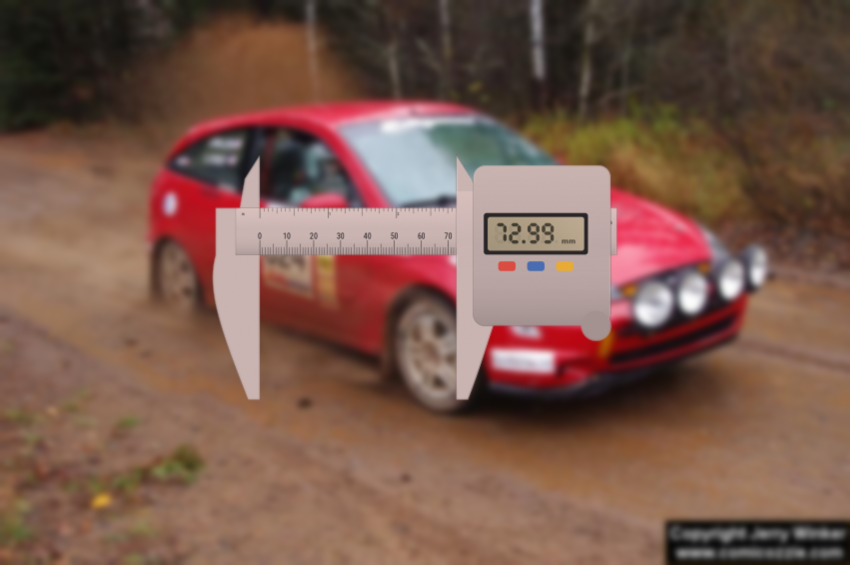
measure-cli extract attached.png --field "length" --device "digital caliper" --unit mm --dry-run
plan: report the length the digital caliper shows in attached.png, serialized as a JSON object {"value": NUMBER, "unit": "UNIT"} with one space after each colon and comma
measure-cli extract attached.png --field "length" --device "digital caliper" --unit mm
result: {"value": 72.99, "unit": "mm"}
